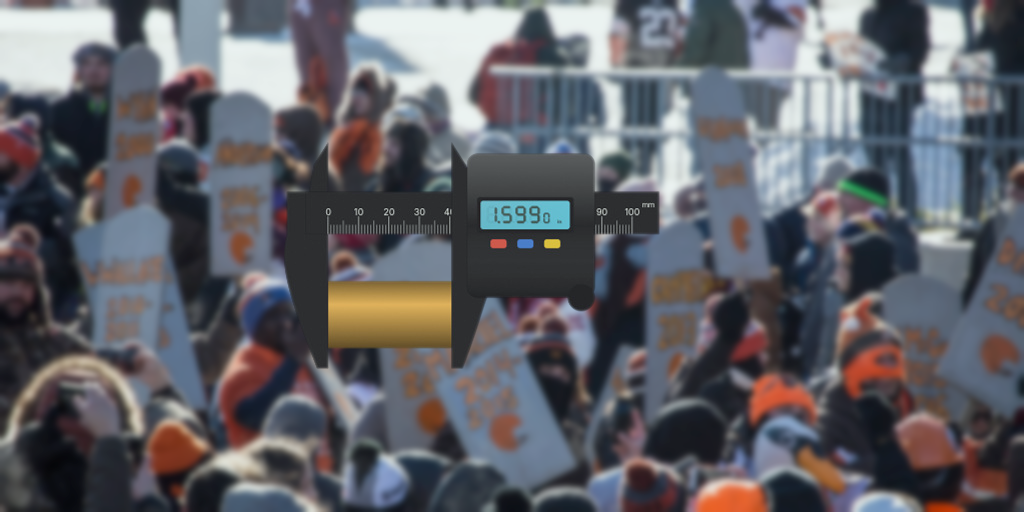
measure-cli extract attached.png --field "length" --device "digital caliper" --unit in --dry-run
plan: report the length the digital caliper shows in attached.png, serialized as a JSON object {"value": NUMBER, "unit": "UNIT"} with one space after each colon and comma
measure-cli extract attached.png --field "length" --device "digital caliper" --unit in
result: {"value": 1.5990, "unit": "in"}
